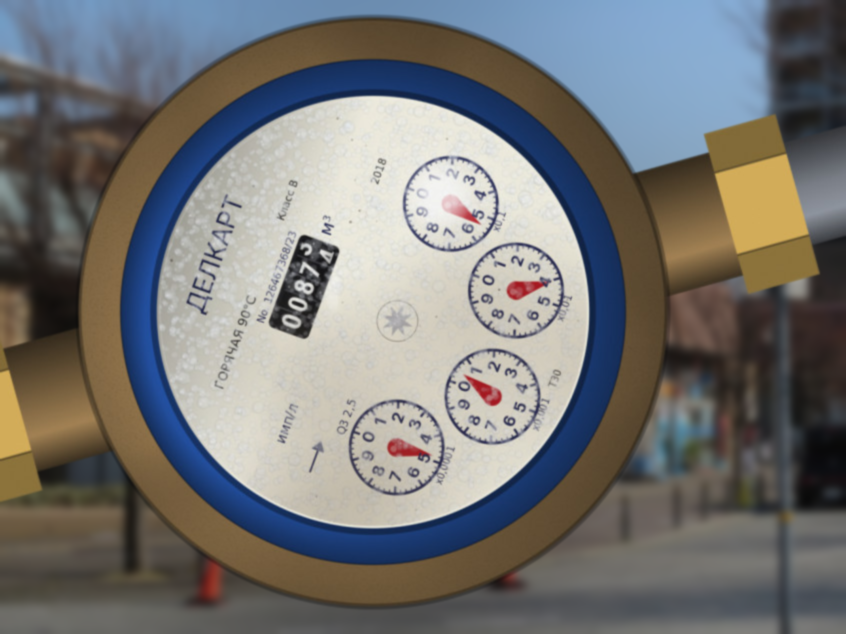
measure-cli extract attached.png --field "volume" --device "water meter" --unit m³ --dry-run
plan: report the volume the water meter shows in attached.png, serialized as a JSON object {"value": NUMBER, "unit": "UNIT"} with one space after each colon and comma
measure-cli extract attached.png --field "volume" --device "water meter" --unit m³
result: {"value": 873.5404, "unit": "m³"}
